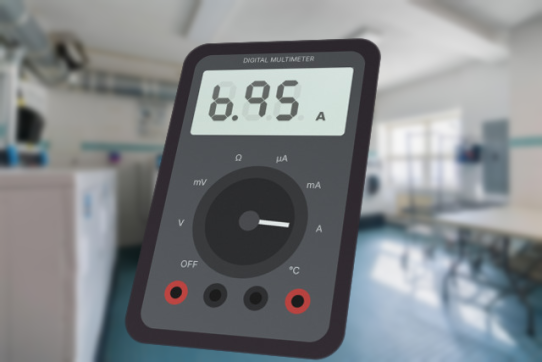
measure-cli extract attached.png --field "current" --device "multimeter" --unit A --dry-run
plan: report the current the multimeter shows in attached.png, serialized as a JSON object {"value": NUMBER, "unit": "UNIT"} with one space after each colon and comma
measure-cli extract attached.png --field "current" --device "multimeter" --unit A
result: {"value": 6.95, "unit": "A"}
